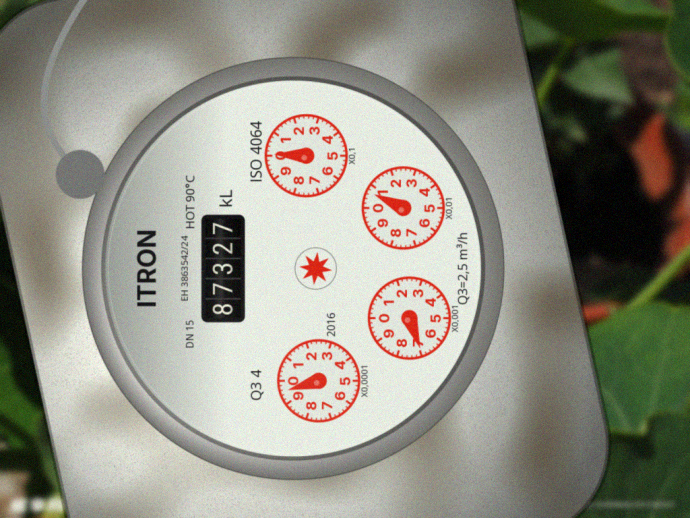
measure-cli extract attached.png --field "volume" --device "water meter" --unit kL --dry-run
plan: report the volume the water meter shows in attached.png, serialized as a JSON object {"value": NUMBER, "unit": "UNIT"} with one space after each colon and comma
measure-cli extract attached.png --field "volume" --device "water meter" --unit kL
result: {"value": 87327.0069, "unit": "kL"}
